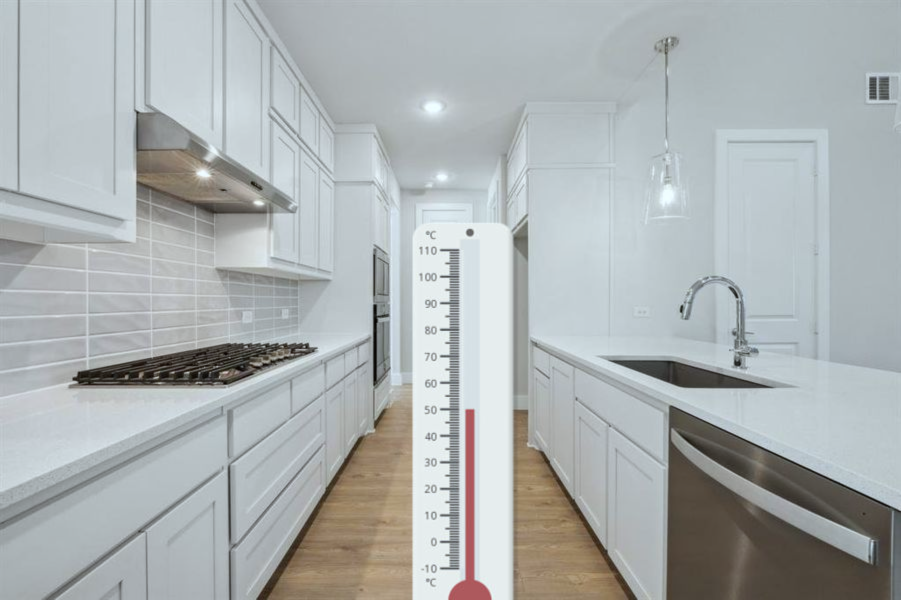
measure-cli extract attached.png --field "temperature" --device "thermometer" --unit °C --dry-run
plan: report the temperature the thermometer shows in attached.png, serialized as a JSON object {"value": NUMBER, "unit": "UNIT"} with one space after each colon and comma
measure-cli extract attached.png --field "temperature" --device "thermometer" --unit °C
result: {"value": 50, "unit": "°C"}
